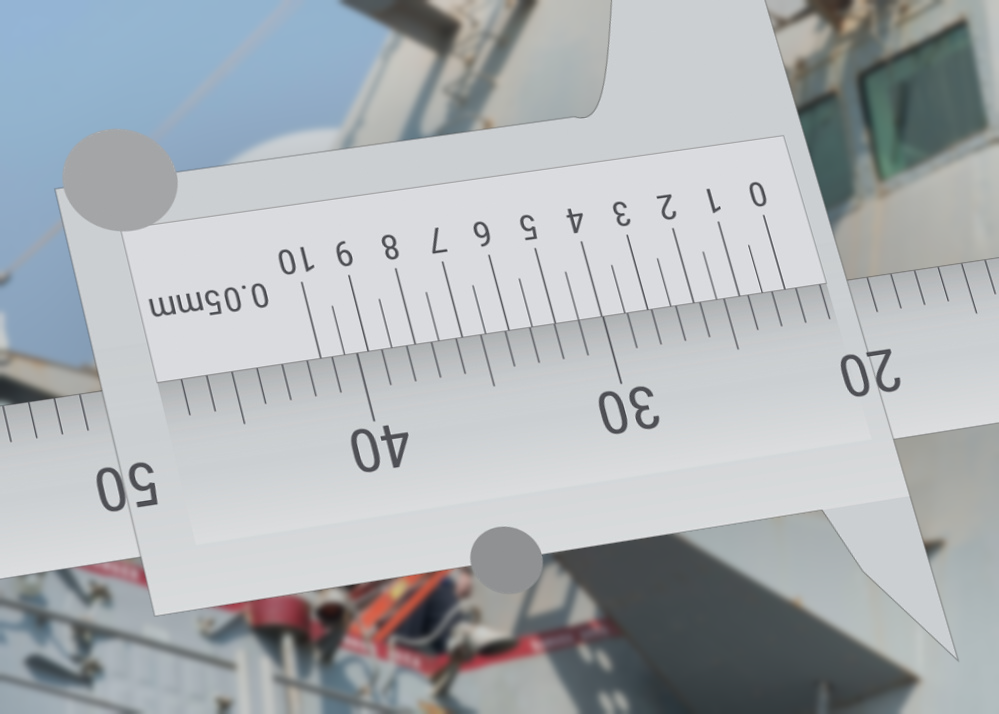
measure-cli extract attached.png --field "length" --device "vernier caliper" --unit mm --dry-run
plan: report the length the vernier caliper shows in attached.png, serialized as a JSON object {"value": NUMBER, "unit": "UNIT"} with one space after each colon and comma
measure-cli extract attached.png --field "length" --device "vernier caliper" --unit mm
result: {"value": 22.45, "unit": "mm"}
